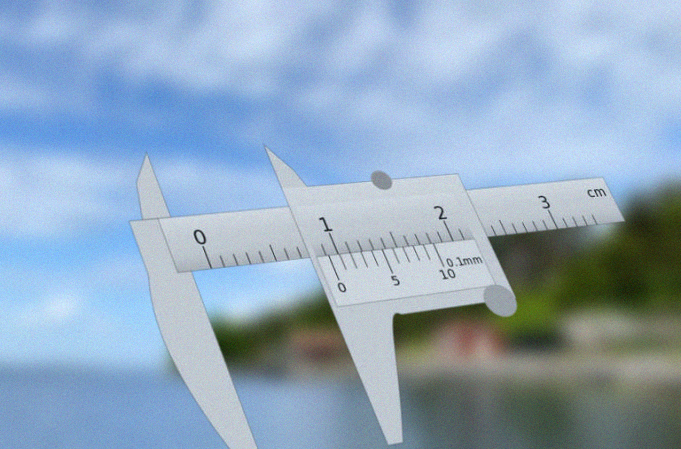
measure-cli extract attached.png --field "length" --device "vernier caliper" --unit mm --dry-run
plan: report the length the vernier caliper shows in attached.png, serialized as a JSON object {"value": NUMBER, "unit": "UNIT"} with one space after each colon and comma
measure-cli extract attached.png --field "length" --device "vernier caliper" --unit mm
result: {"value": 9.2, "unit": "mm"}
